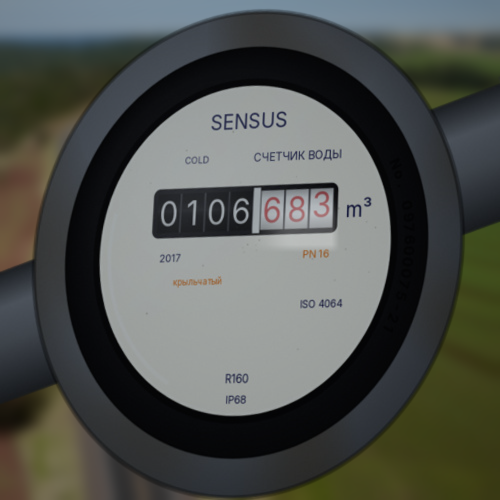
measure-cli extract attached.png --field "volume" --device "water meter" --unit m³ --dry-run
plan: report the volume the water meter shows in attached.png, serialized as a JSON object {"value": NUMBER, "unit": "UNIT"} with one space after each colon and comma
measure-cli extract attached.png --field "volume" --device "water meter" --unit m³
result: {"value": 106.683, "unit": "m³"}
